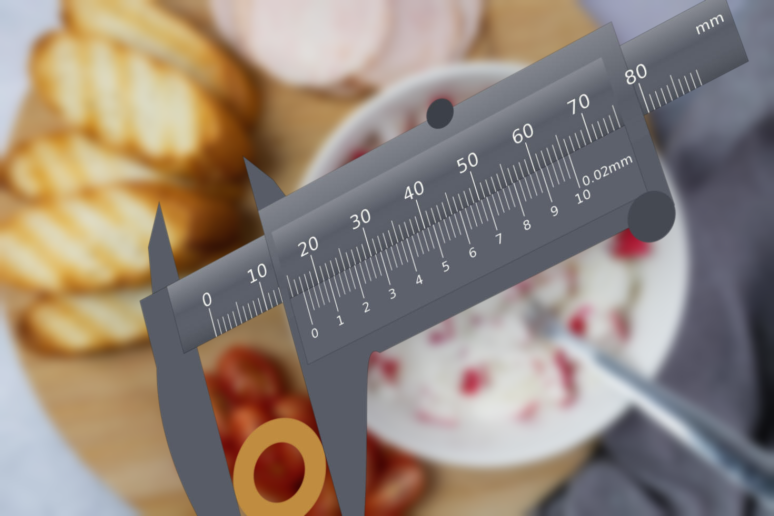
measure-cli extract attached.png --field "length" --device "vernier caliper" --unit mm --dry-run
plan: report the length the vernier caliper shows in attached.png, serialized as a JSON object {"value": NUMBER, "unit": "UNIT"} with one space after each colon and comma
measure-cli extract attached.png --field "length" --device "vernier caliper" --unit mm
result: {"value": 17.0, "unit": "mm"}
